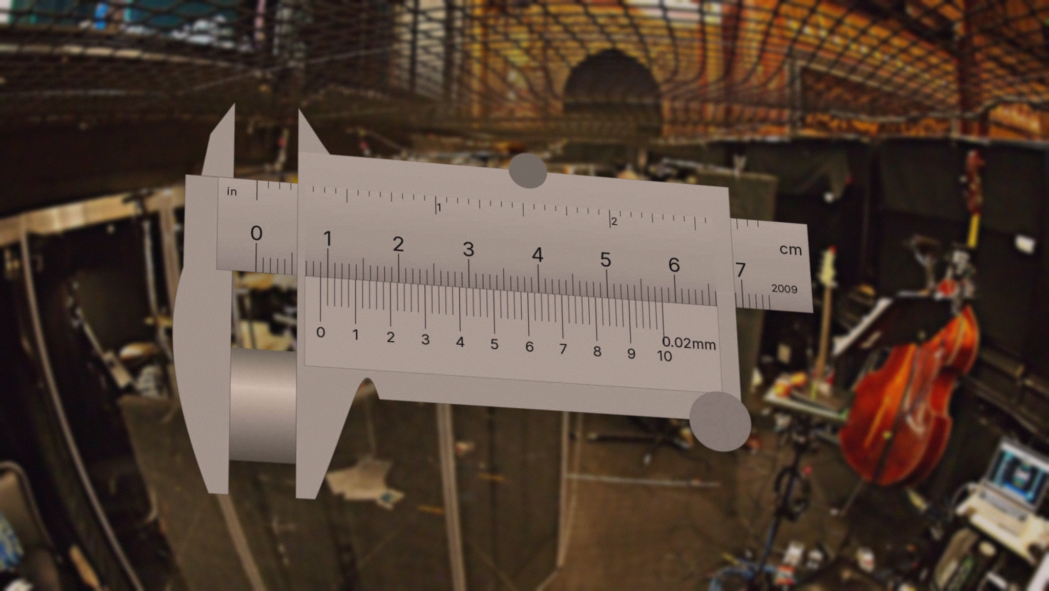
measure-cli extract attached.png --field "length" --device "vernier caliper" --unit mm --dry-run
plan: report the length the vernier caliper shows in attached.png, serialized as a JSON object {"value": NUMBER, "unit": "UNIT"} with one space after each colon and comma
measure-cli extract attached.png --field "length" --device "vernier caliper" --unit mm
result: {"value": 9.0, "unit": "mm"}
